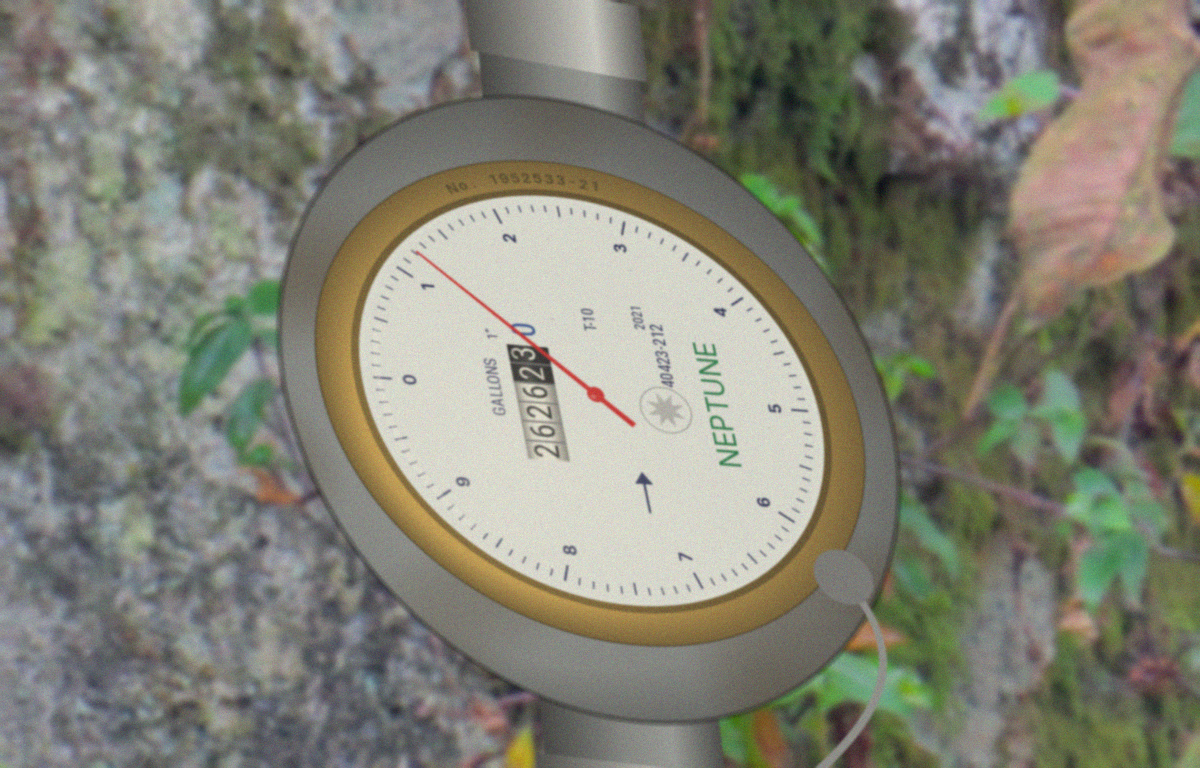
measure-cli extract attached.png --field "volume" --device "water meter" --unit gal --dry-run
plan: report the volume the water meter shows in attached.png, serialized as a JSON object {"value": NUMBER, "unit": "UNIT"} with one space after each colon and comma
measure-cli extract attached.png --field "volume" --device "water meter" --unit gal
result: {"value": 2626231.2, "unit": "gal"}
